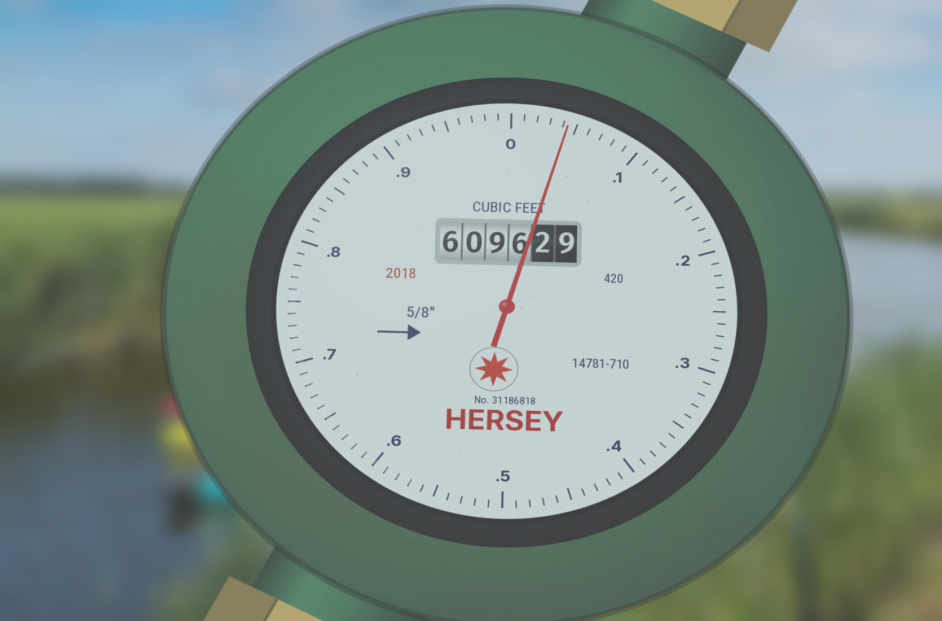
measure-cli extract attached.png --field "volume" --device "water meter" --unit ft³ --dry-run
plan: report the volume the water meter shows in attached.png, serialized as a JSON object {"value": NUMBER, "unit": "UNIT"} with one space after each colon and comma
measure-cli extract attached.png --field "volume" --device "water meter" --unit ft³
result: {"value": 609629.04, "unit": "ft³"}
